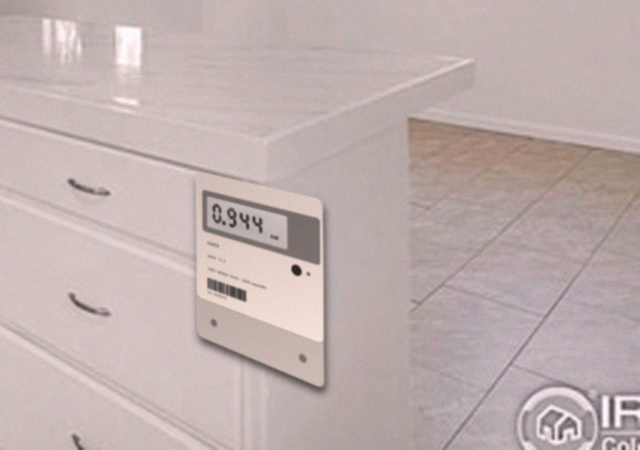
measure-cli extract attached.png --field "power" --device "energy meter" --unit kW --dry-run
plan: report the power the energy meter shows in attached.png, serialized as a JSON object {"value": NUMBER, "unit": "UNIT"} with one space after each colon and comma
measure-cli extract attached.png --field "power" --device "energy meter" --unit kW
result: {"value": 0.944, "unit": "kW"}
